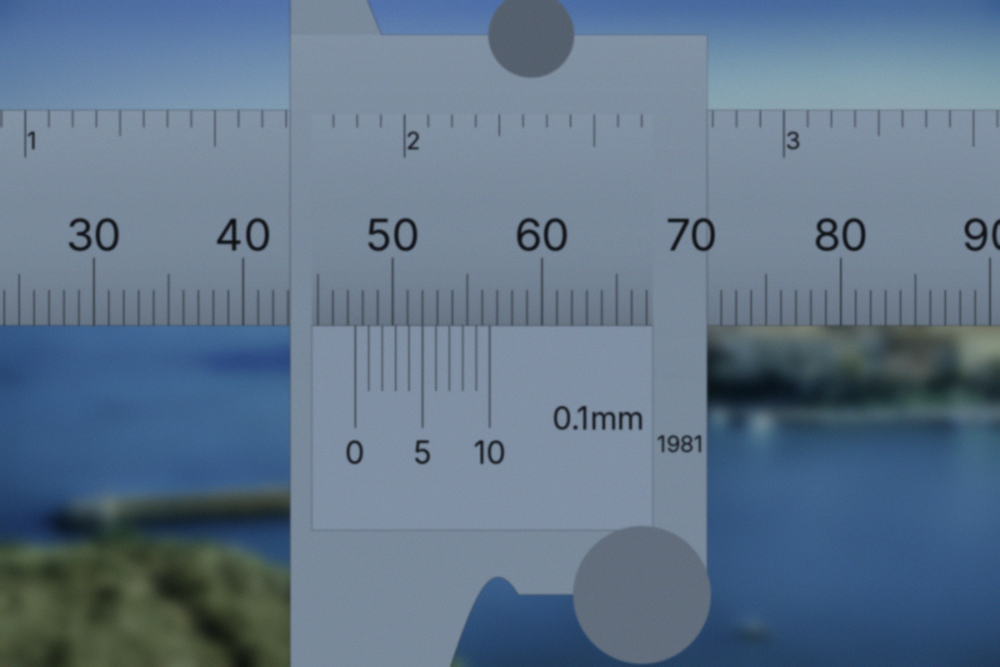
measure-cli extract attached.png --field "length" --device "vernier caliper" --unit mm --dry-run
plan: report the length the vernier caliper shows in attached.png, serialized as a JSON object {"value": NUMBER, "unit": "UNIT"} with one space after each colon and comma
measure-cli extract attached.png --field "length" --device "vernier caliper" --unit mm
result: {"value": 47.5, "unit": "mm"}
